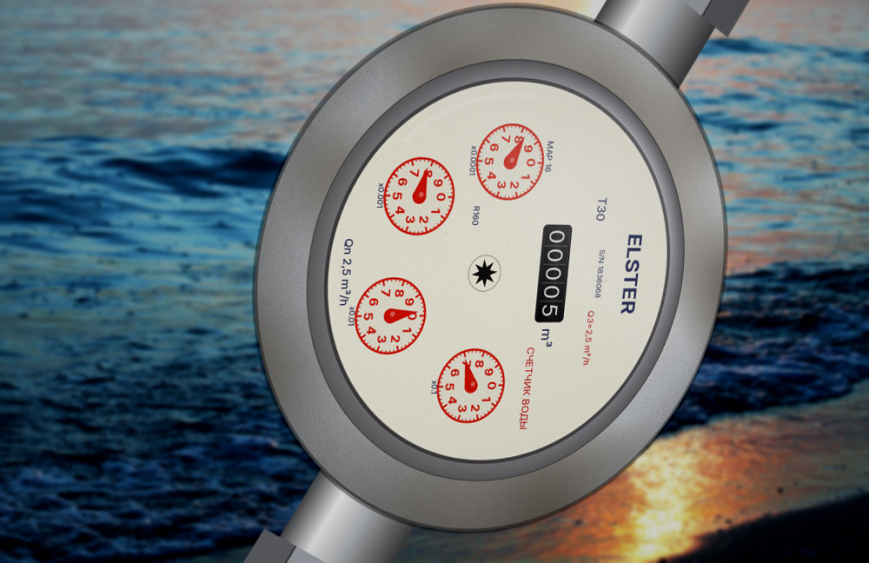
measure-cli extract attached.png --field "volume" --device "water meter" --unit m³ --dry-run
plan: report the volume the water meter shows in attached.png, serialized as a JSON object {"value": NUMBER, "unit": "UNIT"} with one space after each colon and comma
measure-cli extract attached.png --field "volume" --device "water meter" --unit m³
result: {"value": 5.6978, "unit": "m³"}
